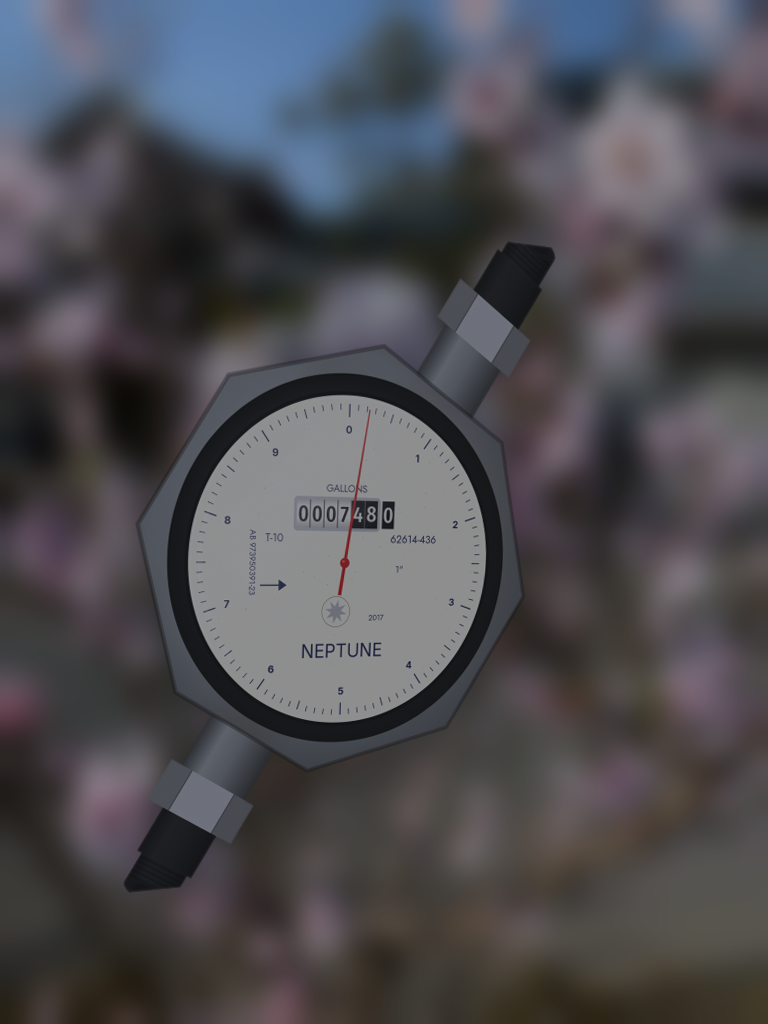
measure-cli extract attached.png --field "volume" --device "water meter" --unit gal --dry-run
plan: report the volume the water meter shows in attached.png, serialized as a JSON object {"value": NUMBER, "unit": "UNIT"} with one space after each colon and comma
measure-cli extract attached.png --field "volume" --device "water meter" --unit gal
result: {"value": 7480.2, "unit": "gal"}
